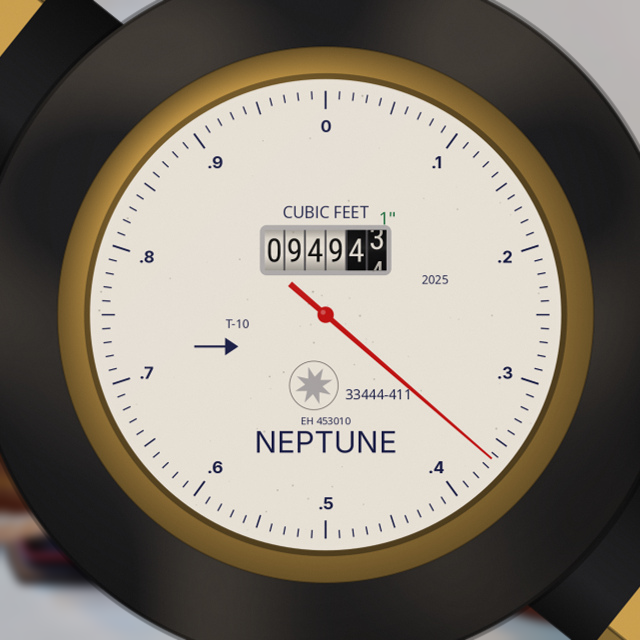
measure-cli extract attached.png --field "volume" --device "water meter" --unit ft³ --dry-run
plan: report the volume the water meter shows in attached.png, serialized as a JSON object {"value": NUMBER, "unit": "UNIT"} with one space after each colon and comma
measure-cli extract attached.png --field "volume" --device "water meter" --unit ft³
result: {"value": 94943.36, "unit": "ft³"}
